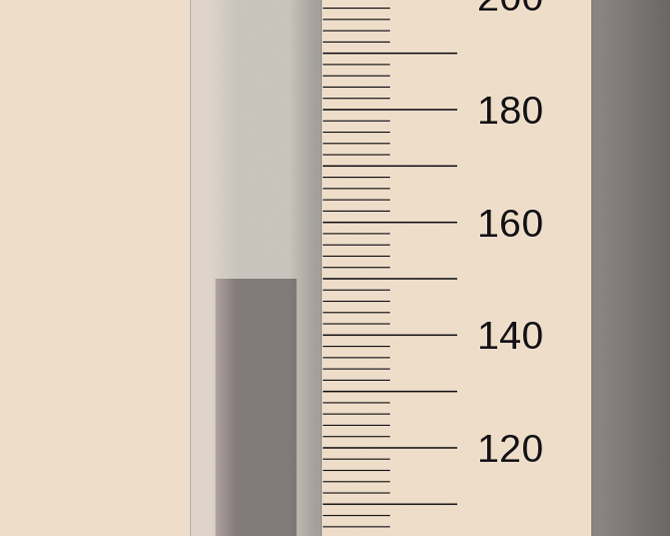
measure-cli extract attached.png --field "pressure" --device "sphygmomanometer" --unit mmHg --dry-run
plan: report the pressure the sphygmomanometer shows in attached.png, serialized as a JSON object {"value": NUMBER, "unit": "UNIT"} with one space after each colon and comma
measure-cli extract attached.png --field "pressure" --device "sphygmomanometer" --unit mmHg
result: {"value": 150, "unit": "mmHg"}
